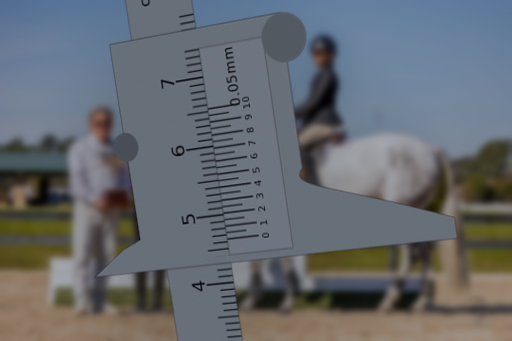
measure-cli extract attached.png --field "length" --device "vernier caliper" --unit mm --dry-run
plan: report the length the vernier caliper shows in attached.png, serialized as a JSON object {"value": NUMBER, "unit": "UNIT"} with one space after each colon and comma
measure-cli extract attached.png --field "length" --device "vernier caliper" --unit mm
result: {"value": 46.4, "unit": "mm"}
